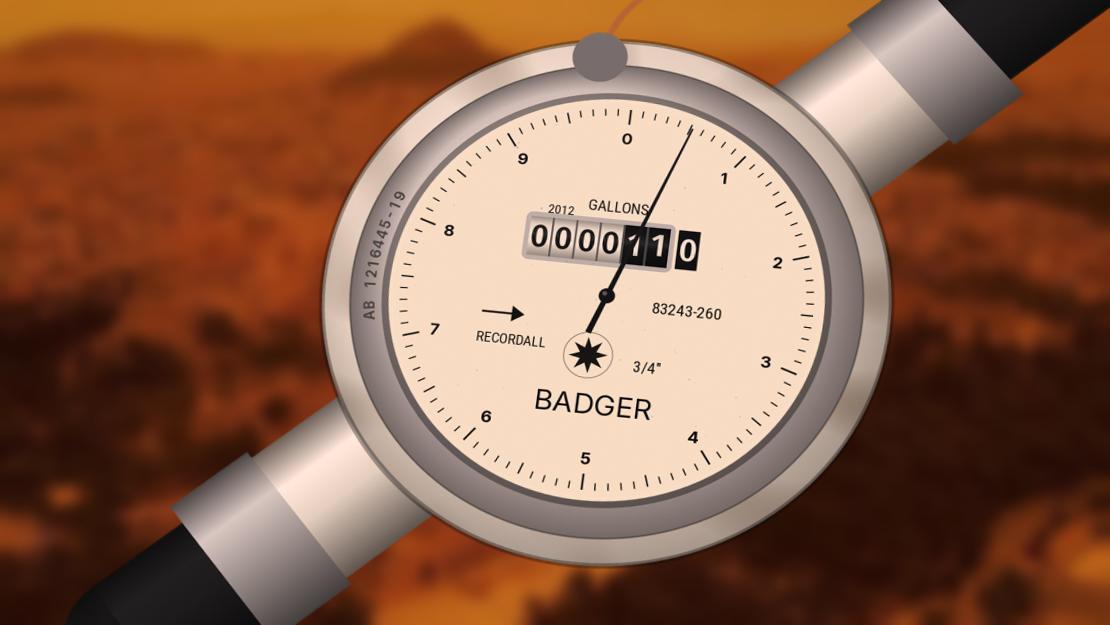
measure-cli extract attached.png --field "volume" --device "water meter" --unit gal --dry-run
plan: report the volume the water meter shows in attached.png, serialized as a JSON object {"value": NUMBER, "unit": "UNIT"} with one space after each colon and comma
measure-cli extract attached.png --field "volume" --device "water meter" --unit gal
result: {"value": 110.5, "unit": "gal"}
